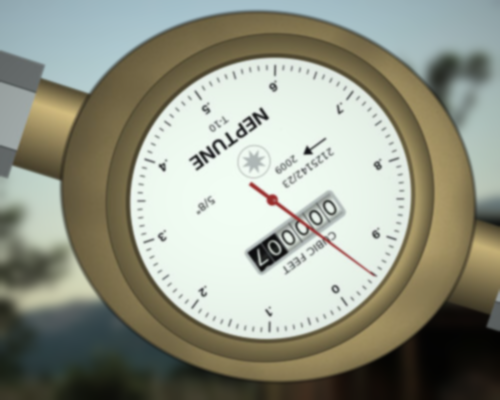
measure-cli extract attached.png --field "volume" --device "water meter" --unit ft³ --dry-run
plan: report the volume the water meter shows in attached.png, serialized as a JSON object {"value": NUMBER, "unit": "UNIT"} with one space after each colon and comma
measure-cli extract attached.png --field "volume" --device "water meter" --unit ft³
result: {"value": 6.95, "unit": "ft³"}
